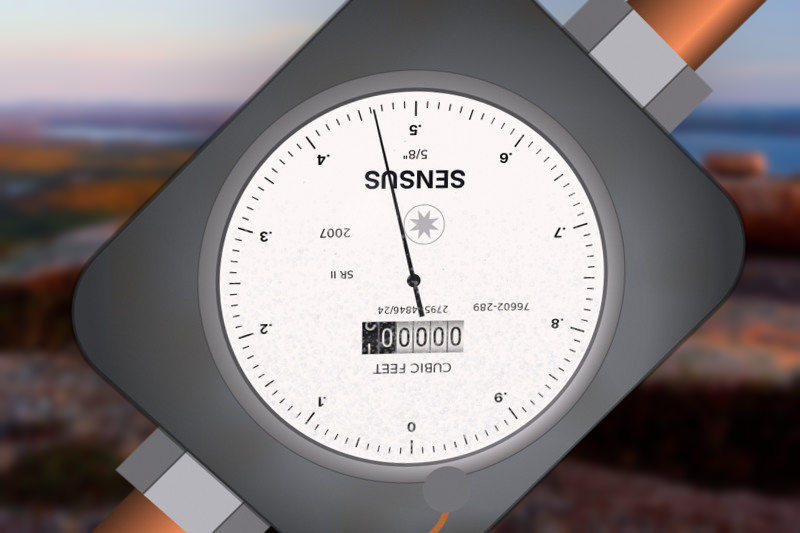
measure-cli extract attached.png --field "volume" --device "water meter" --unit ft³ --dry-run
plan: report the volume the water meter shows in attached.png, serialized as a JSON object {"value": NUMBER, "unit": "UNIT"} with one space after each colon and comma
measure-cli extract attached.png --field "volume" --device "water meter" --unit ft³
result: {"value": 1.46, "unit": "ft³"}
